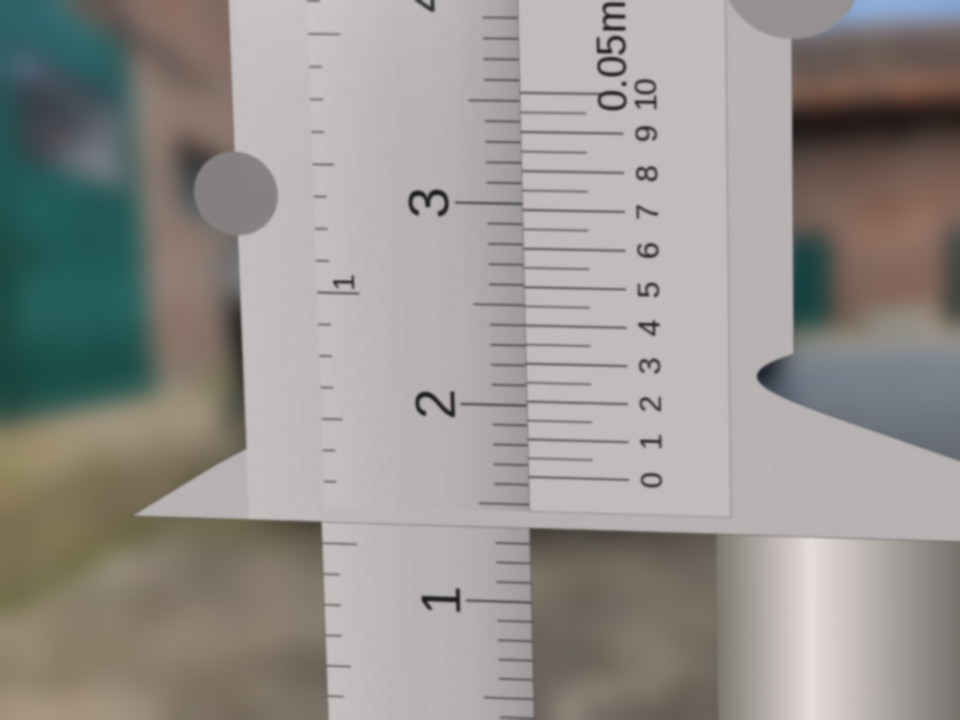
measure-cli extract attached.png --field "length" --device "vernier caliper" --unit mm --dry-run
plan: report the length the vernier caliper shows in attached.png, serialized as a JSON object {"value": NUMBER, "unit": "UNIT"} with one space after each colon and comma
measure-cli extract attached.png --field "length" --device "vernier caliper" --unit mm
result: {"value": 16.4, "unit": "mm"}
